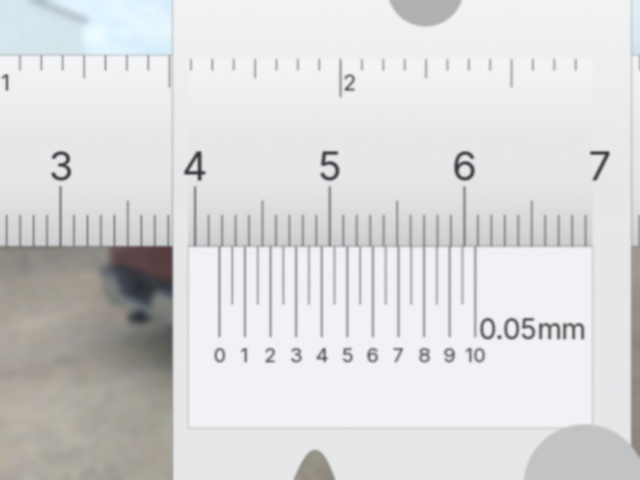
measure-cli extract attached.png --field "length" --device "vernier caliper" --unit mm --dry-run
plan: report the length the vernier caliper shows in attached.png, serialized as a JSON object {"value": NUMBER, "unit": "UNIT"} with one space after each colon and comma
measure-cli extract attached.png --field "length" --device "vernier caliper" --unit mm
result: {"value": 41.8, "unit": "mm"}
